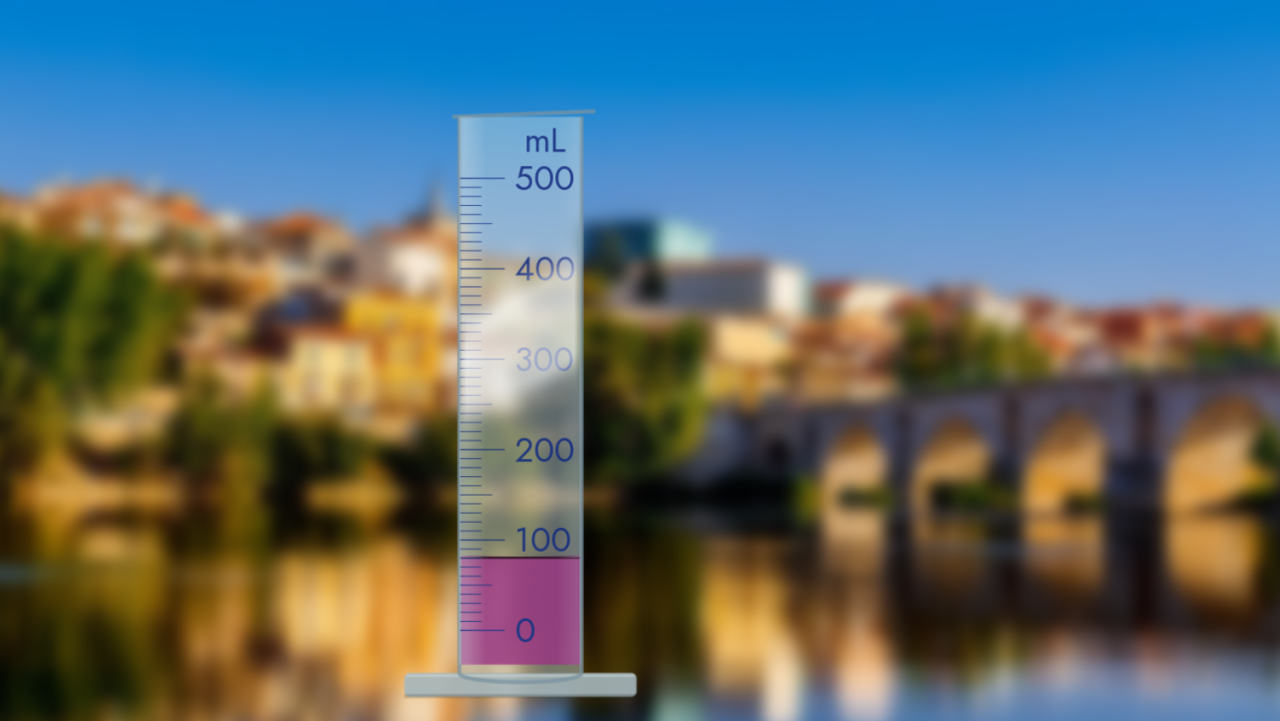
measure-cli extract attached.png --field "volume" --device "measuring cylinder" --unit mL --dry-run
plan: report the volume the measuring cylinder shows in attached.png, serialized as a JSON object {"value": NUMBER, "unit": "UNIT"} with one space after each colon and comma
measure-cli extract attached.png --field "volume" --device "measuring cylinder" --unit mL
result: {"value": 80, "unit": "mL"}
